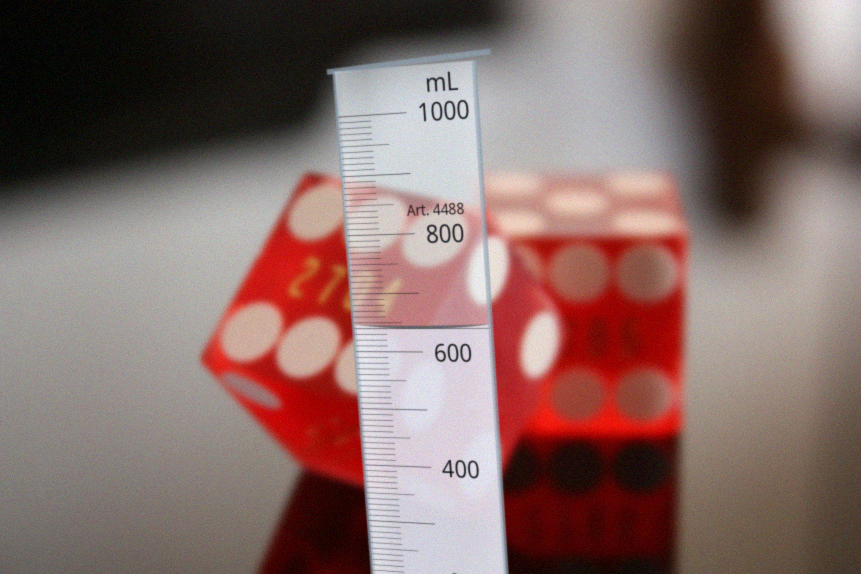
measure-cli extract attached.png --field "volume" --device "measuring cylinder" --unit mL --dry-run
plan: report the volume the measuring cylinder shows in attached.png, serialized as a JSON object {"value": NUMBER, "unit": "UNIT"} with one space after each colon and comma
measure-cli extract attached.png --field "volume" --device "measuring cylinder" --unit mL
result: {"value": 640, "unit": "mL"}
